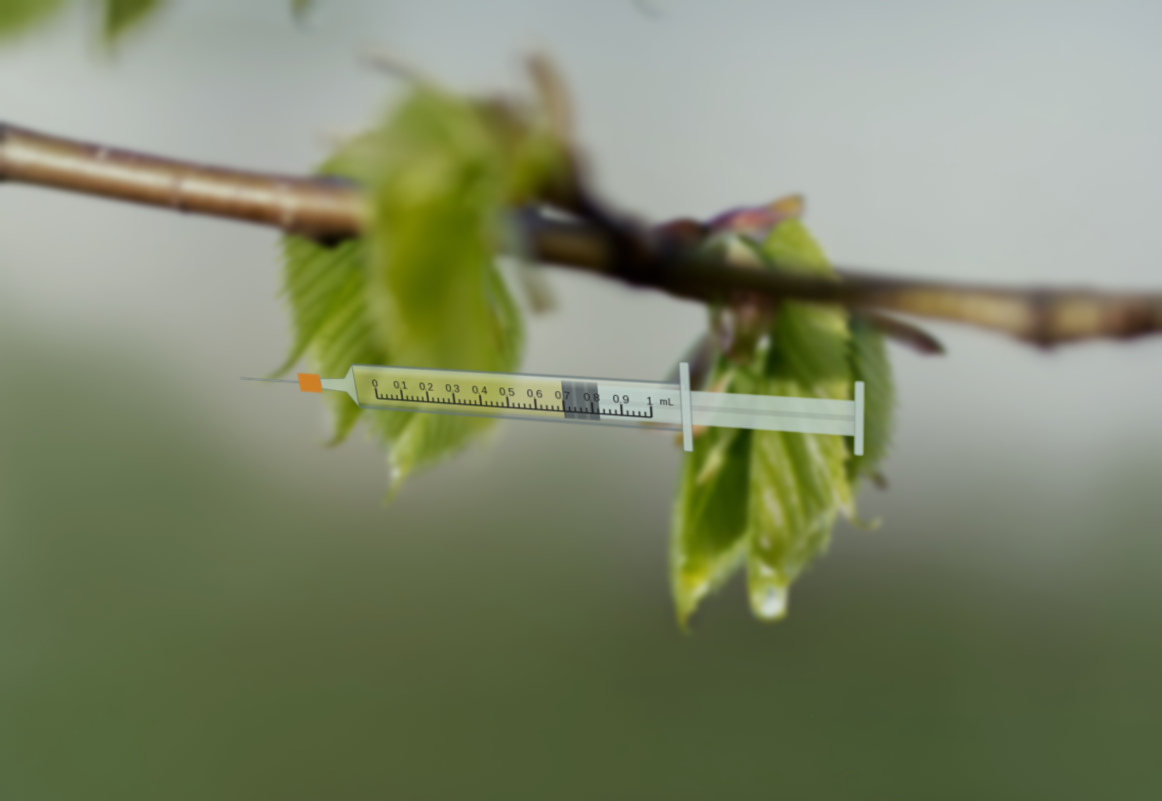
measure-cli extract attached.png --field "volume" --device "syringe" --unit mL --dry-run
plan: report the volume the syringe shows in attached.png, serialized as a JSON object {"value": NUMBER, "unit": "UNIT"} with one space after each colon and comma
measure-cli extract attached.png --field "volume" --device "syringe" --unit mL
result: {"value": 0.7, "unit": "mL"}
